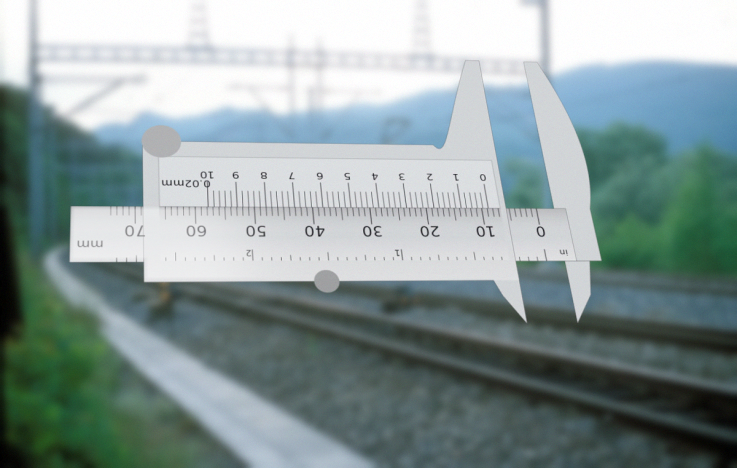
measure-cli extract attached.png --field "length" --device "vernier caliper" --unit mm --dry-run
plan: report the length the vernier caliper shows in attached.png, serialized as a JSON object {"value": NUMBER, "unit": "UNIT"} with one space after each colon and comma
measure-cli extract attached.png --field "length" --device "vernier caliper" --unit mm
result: {"value": 8.8, "unit": "mm"}
